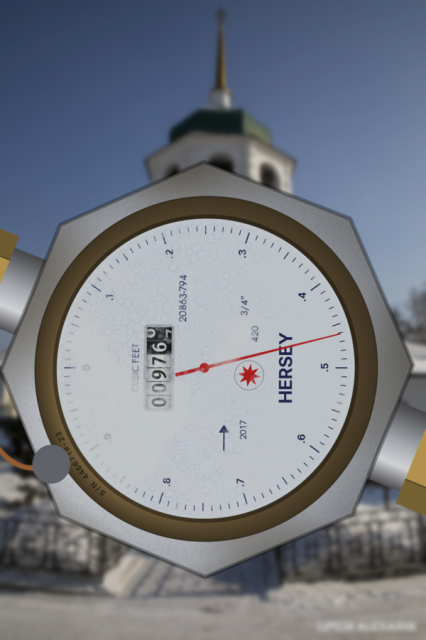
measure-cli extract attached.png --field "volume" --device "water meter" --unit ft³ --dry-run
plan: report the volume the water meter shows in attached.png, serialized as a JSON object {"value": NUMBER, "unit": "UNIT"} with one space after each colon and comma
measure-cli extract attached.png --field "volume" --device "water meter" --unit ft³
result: {"value": 9766.46, "unit": "ft³"}
